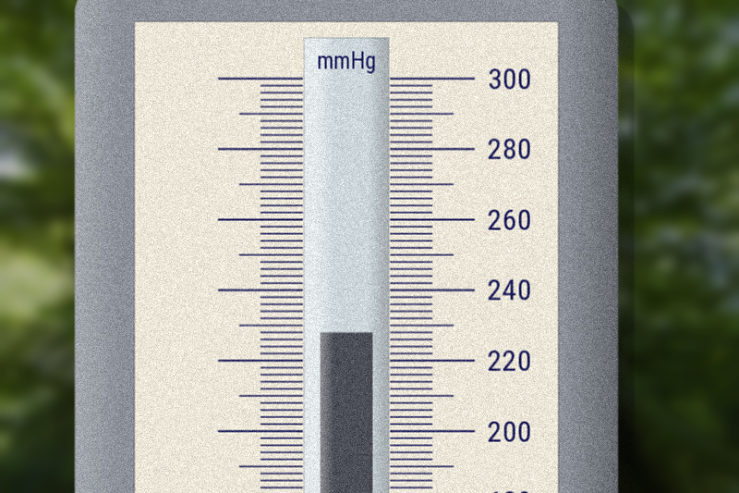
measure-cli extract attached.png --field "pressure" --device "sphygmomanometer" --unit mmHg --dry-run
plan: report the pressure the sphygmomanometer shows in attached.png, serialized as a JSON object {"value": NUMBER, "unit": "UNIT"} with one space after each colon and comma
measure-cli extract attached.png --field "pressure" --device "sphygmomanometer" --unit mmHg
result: {"value": 228, "unit": "mmHg"}
